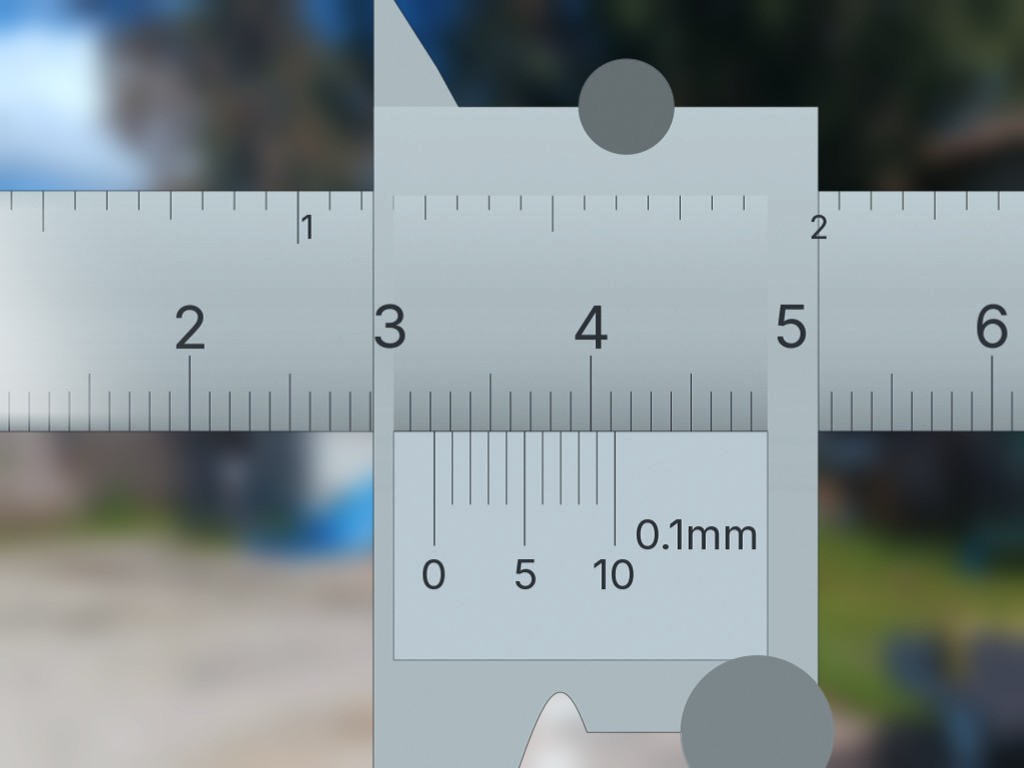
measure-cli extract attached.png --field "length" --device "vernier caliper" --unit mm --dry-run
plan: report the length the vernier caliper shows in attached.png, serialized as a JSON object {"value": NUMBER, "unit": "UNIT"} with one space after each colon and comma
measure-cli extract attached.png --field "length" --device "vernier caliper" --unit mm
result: {"value": 32.2, "unit": "mm"}
